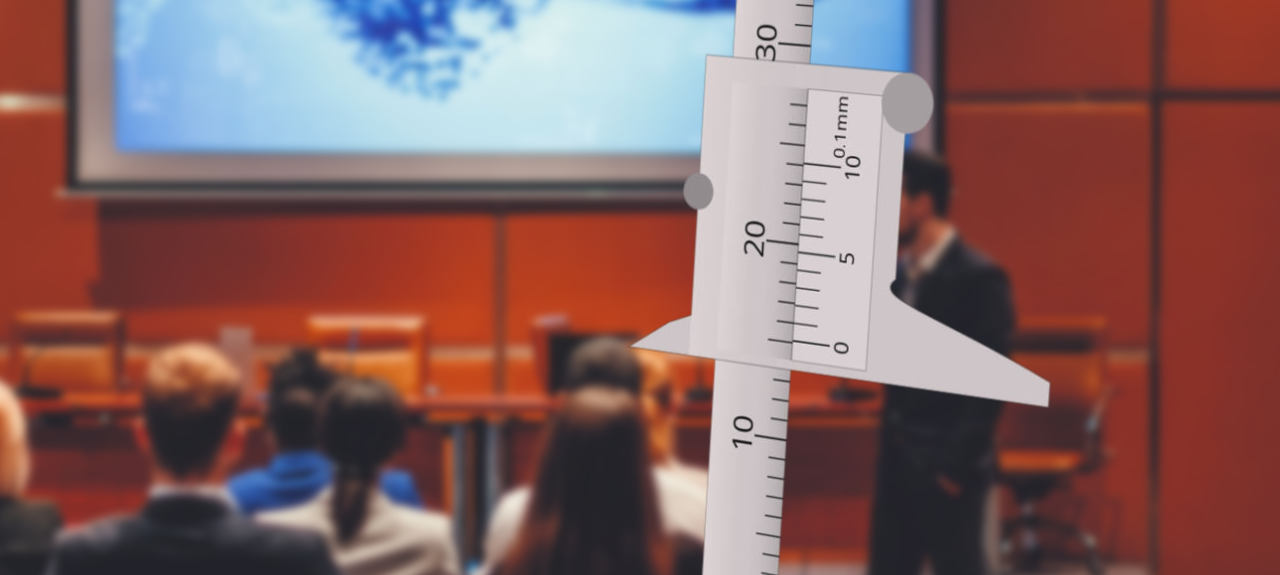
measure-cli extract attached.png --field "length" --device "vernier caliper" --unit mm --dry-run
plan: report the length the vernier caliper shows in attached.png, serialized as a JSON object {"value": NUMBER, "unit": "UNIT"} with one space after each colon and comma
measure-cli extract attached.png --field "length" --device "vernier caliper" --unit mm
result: {"value": 15.1, "unit": "mm"}
